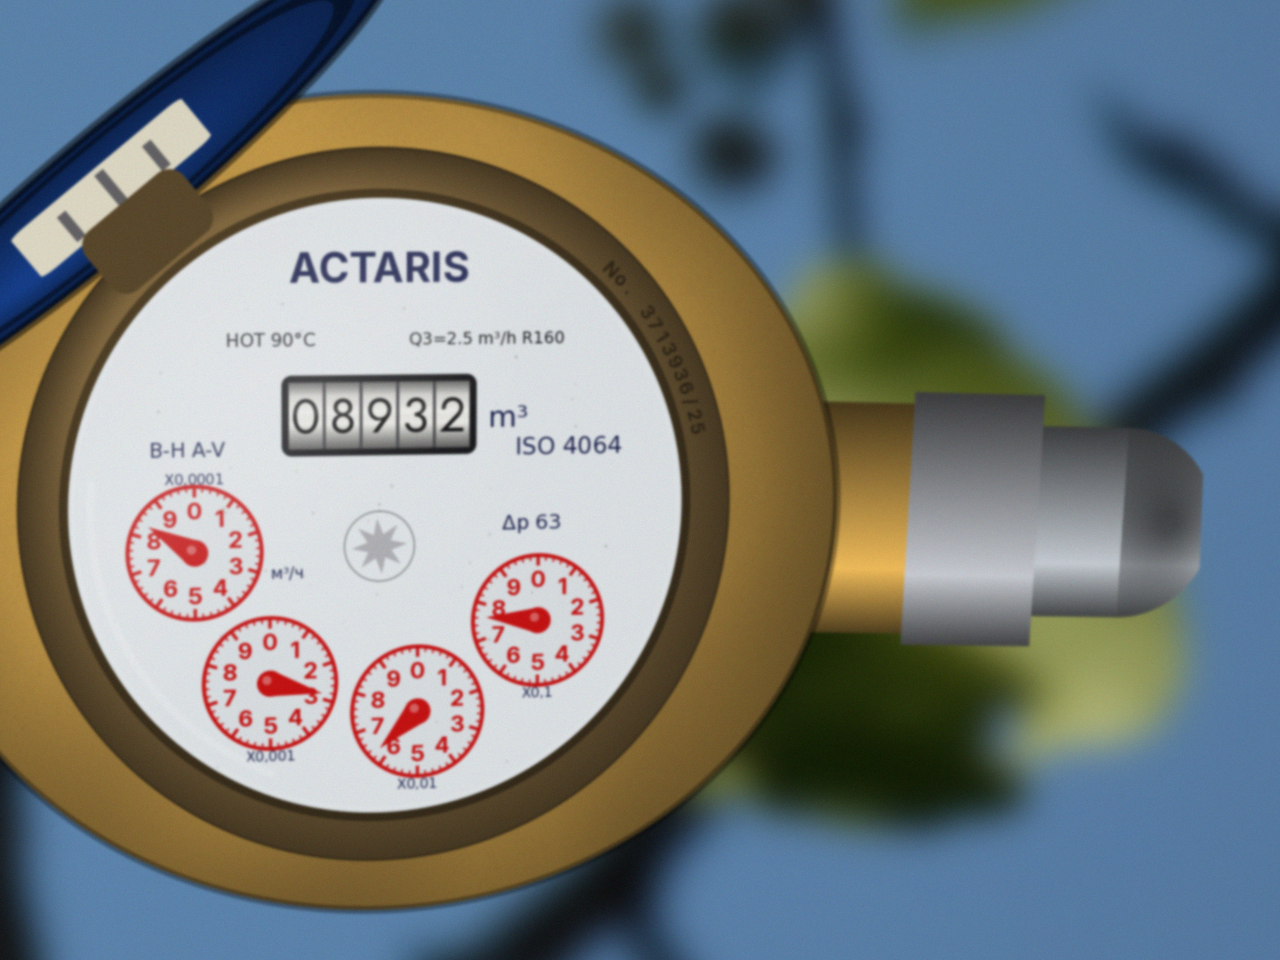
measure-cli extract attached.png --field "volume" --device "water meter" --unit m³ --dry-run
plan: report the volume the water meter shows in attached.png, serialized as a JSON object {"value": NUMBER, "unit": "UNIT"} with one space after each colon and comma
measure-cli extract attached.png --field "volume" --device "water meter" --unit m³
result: {"value": 8932.7628, "unit": "m³"}
